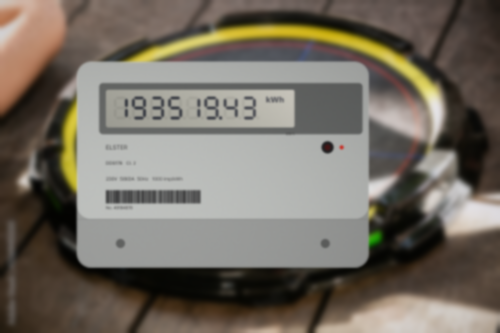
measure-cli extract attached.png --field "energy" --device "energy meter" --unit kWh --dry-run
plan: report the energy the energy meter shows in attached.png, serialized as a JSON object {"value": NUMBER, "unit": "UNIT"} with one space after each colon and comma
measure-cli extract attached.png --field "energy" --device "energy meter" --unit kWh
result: {"value": 193519.43, "unit": "kWh"}
